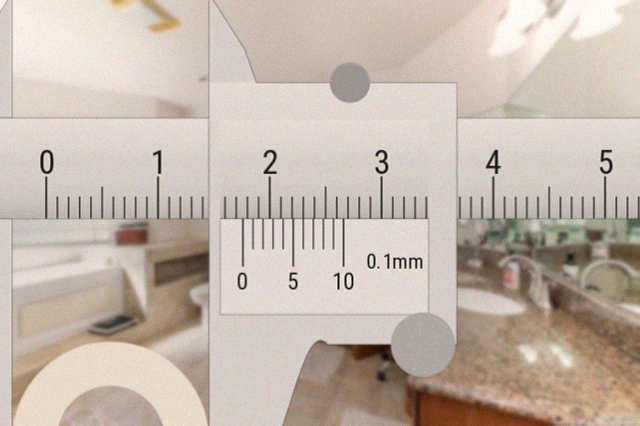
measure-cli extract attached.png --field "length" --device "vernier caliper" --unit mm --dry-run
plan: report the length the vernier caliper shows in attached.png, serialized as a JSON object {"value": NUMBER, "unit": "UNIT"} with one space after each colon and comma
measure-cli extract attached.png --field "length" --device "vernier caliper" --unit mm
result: {"value": 17.6, "unit": "mm"}
